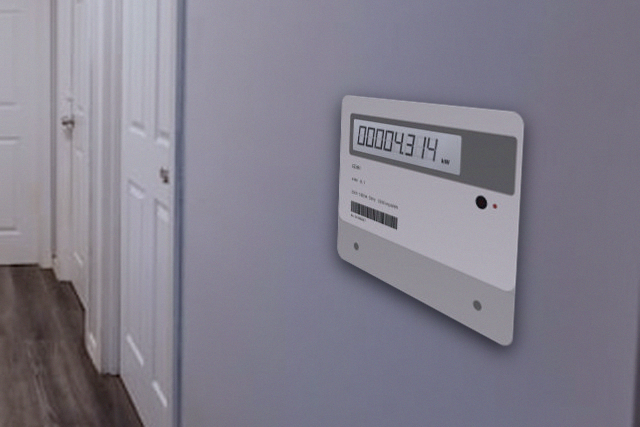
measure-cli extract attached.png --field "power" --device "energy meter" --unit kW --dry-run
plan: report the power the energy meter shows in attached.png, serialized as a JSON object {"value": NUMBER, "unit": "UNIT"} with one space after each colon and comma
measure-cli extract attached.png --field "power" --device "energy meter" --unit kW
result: {"value": 4.314, "unit": "kW"}
